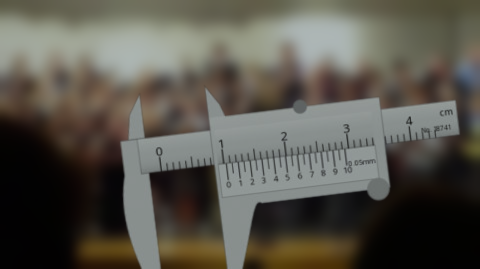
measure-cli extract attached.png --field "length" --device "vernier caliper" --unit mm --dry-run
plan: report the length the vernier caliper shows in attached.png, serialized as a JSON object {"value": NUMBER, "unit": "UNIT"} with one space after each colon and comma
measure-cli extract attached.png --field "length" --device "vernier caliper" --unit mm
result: {"value": 10.4, "unit": "mm"}
